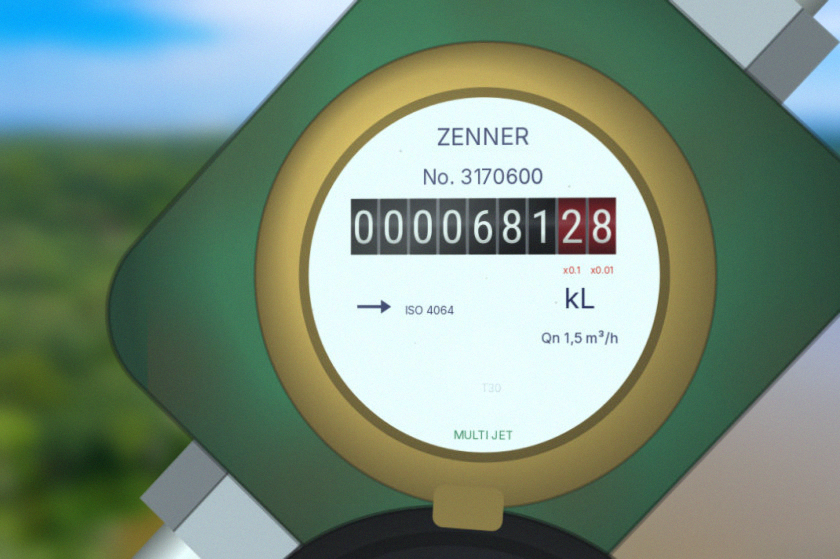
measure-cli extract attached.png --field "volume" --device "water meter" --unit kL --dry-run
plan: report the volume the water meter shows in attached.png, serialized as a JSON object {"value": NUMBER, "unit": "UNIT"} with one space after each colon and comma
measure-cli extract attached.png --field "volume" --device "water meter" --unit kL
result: {"value": 681.28, "unit": "kL"}
